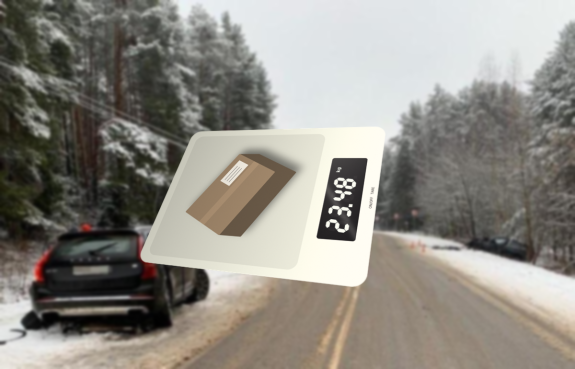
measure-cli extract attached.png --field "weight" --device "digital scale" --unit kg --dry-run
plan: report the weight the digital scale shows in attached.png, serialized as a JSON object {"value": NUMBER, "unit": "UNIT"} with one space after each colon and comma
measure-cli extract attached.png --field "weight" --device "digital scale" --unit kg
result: {"value": 23.48, "unit": "kg"}
